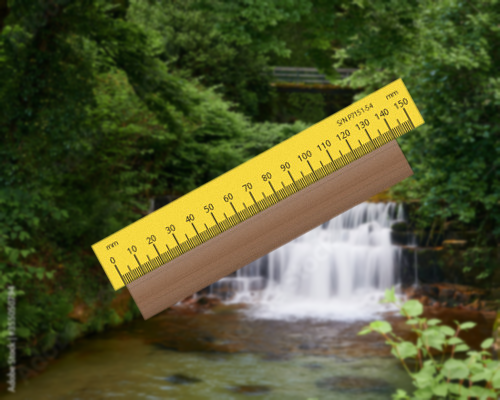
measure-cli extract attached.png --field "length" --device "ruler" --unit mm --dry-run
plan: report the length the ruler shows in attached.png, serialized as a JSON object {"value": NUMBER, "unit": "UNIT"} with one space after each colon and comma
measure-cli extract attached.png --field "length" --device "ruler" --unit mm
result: {"value": 140, "unit": "mm"}
